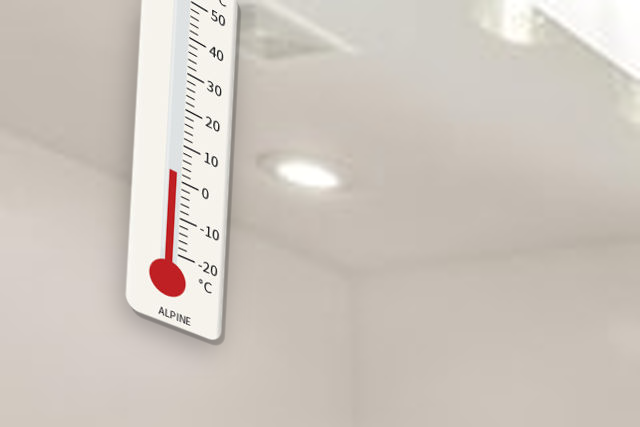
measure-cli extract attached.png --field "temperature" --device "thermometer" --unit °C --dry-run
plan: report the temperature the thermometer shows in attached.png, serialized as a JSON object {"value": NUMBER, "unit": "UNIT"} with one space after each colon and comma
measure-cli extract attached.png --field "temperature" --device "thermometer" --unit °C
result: {"value": 2, "unit": "°C"}
